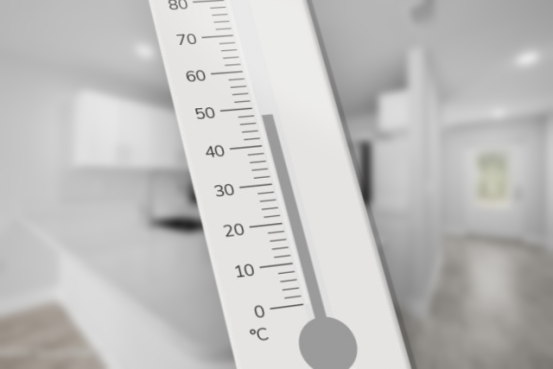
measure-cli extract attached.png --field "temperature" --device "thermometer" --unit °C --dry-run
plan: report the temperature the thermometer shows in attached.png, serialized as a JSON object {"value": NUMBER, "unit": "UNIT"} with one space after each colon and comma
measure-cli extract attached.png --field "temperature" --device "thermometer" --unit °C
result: {"value": 48, "unit": "°C"}
